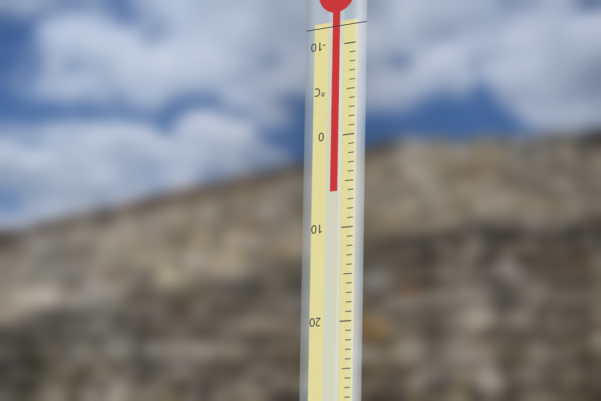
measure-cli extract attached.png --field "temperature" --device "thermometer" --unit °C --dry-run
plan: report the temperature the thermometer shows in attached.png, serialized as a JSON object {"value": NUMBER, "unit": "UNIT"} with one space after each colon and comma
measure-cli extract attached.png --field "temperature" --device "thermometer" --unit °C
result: {"value": 6, "unit": "°C"}
